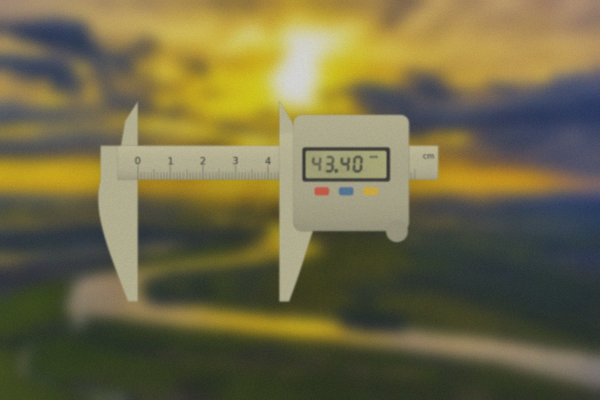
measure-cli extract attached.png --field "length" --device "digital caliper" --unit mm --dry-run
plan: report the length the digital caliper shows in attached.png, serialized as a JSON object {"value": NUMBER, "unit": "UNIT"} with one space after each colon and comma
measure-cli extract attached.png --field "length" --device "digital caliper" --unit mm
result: {"value": 43.40, "unit": "mm"}
